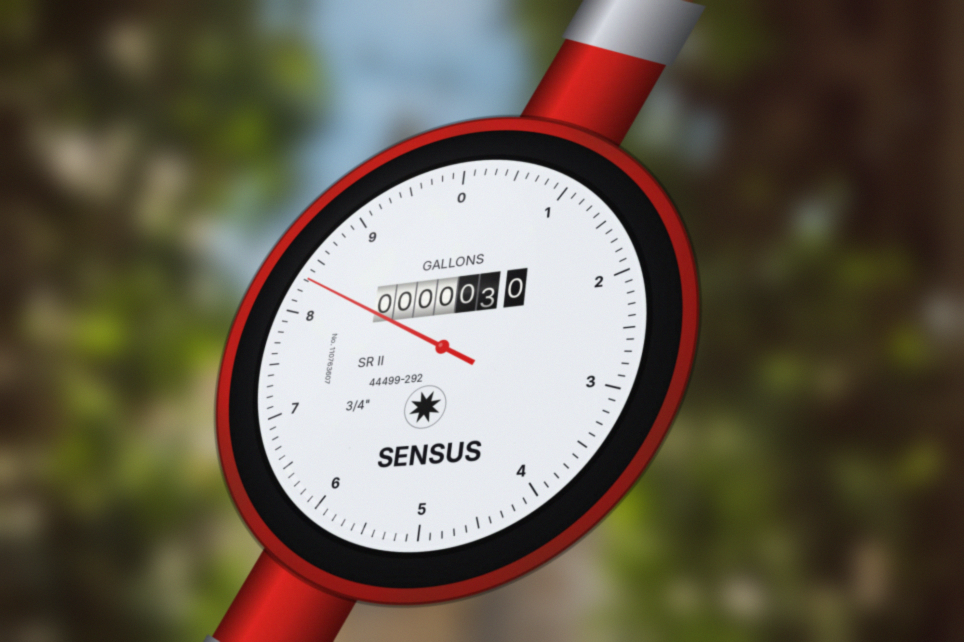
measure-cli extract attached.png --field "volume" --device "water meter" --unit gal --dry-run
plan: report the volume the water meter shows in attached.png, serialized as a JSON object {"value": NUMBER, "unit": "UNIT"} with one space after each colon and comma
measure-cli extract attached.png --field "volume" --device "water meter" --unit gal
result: {"value": 28.3, "unit": "gal"}
